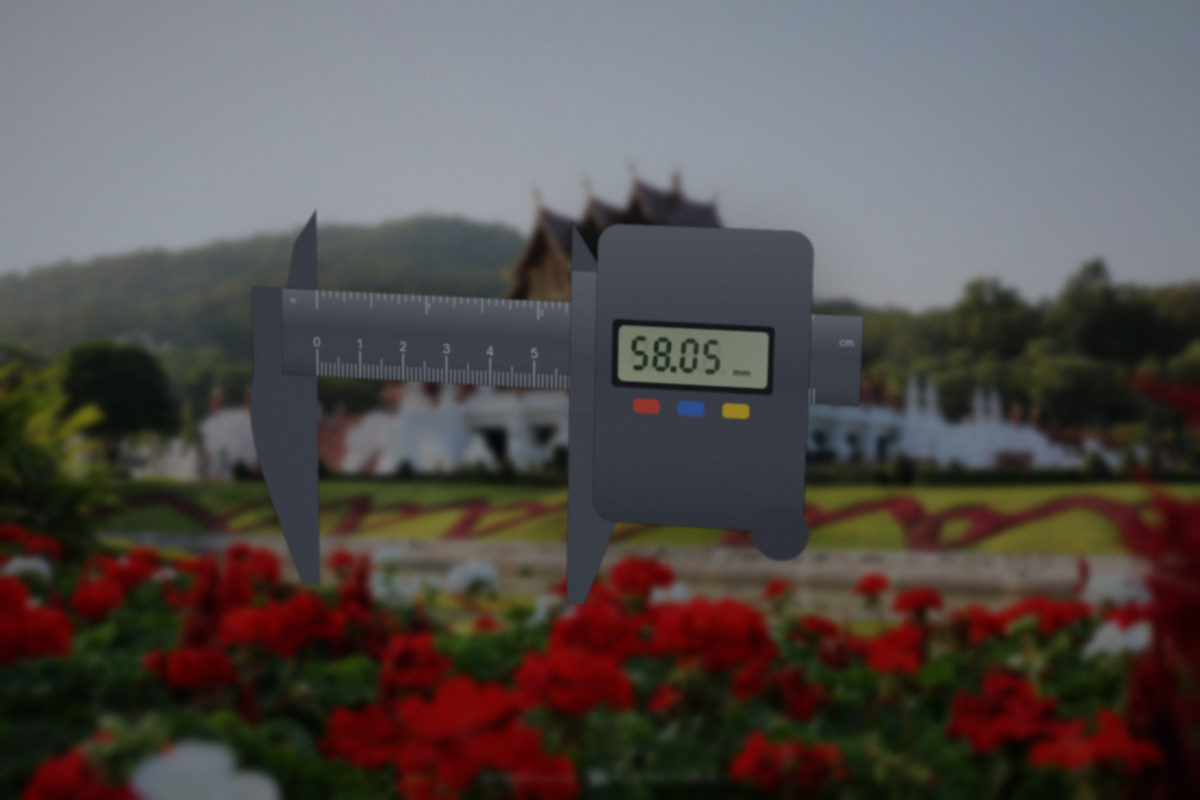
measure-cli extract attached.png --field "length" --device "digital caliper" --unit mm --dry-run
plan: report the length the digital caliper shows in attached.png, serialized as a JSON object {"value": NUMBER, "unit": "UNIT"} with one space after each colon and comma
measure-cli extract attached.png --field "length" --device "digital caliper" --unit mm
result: {"value": 58.05, "unit": "mm"}
